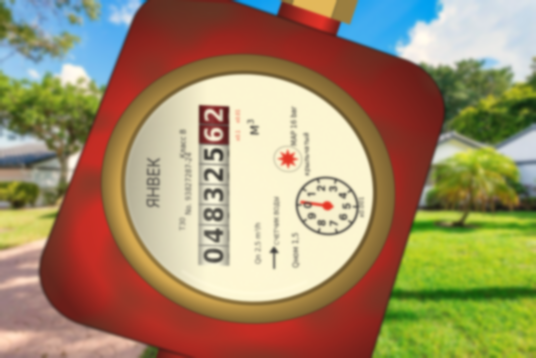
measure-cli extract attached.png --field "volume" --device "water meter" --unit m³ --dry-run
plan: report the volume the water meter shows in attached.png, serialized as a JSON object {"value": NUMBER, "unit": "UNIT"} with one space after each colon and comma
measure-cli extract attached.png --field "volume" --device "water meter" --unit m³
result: {"value": 48325.620, "unit": "m³"}
